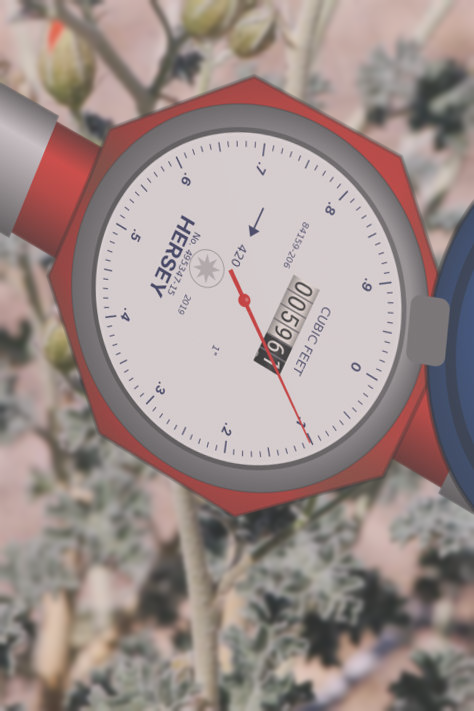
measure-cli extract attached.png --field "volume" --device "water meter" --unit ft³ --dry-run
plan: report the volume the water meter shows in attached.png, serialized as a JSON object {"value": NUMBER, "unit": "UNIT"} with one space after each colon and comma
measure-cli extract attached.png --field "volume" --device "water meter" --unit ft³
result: {"value": 5961.10, "unit": "ft³"}
